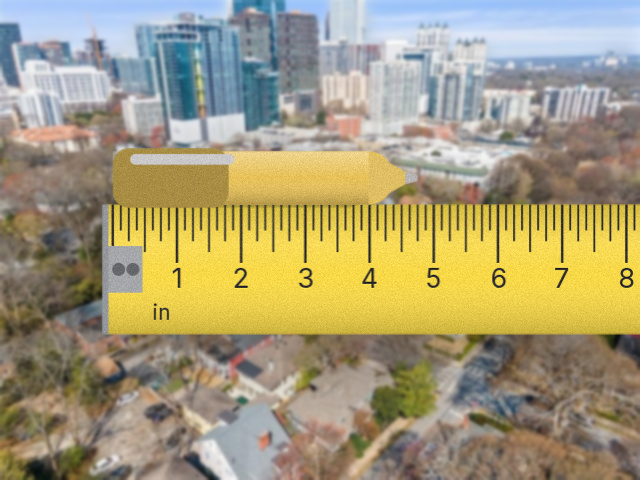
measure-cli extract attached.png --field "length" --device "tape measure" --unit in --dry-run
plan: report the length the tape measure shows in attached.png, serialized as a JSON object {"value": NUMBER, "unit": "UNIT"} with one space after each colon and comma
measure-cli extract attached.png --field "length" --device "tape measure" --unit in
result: {"value": 4.75, "unit": "in"}
